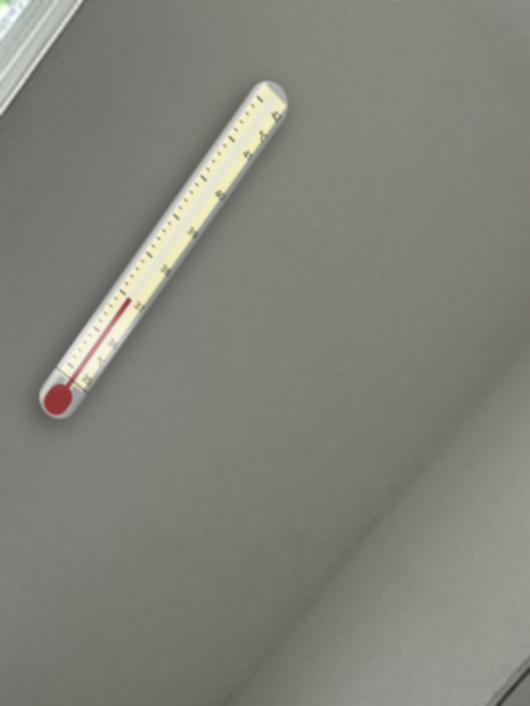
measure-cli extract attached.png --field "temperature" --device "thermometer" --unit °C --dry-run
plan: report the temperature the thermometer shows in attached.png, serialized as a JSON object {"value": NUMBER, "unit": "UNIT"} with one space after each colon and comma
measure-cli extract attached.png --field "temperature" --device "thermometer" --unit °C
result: {"value": 37, "unit": "°C"}
